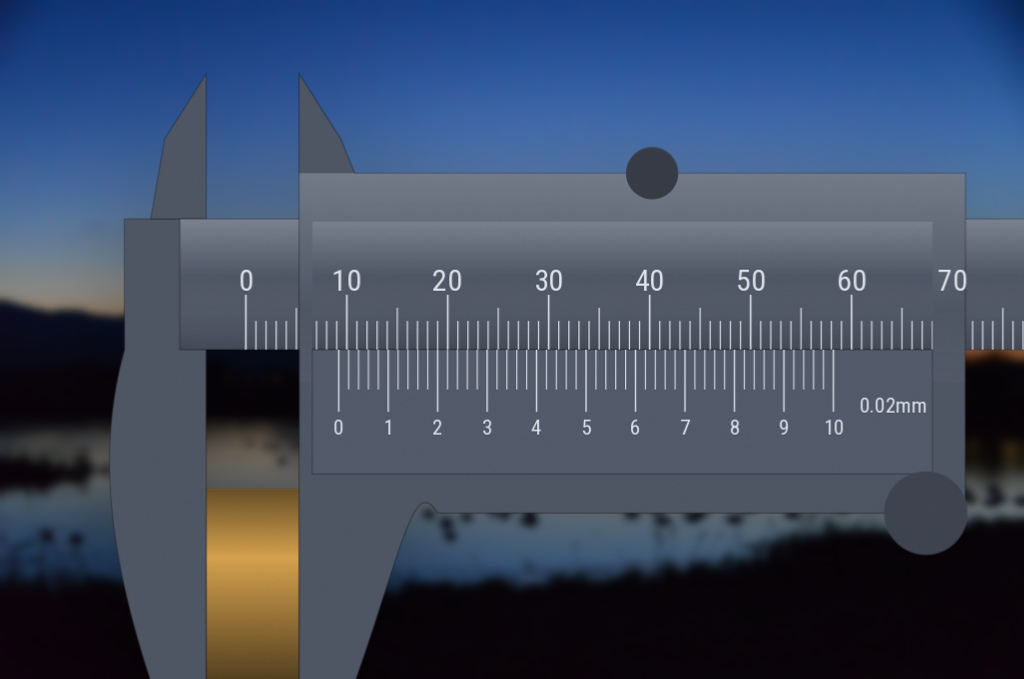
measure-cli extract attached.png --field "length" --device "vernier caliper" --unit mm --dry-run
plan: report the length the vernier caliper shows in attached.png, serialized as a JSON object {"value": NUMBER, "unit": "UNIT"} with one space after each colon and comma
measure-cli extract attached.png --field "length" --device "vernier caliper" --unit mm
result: {"value": 9.2, "unit": "mm"}
